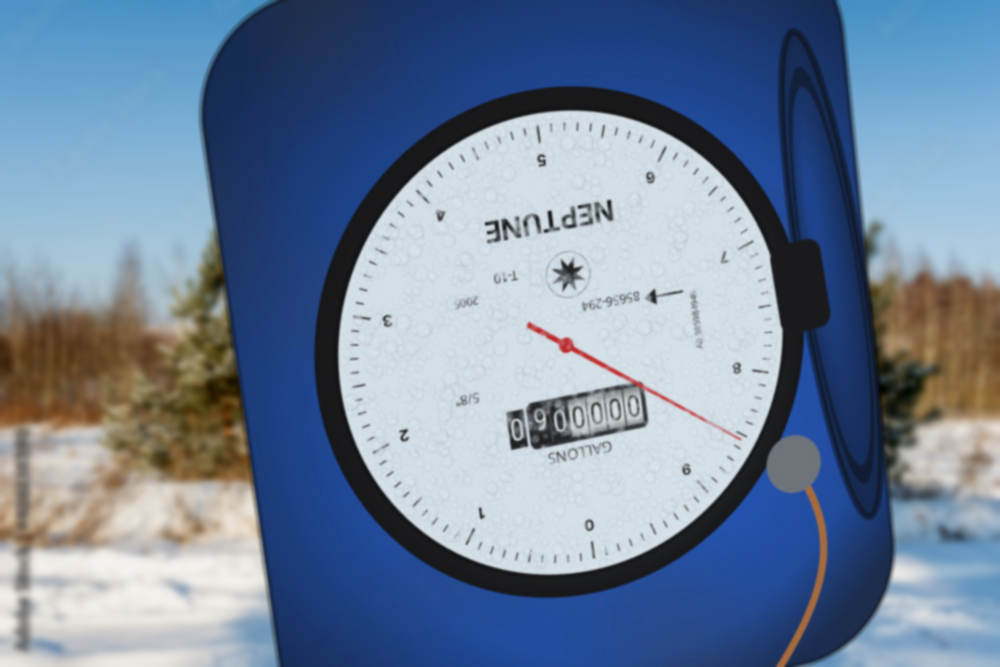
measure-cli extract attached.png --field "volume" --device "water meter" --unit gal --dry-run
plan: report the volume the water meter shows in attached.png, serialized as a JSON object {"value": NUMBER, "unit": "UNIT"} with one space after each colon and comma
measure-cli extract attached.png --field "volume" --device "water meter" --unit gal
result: {"value": 58.5, "unit": "gal"}
